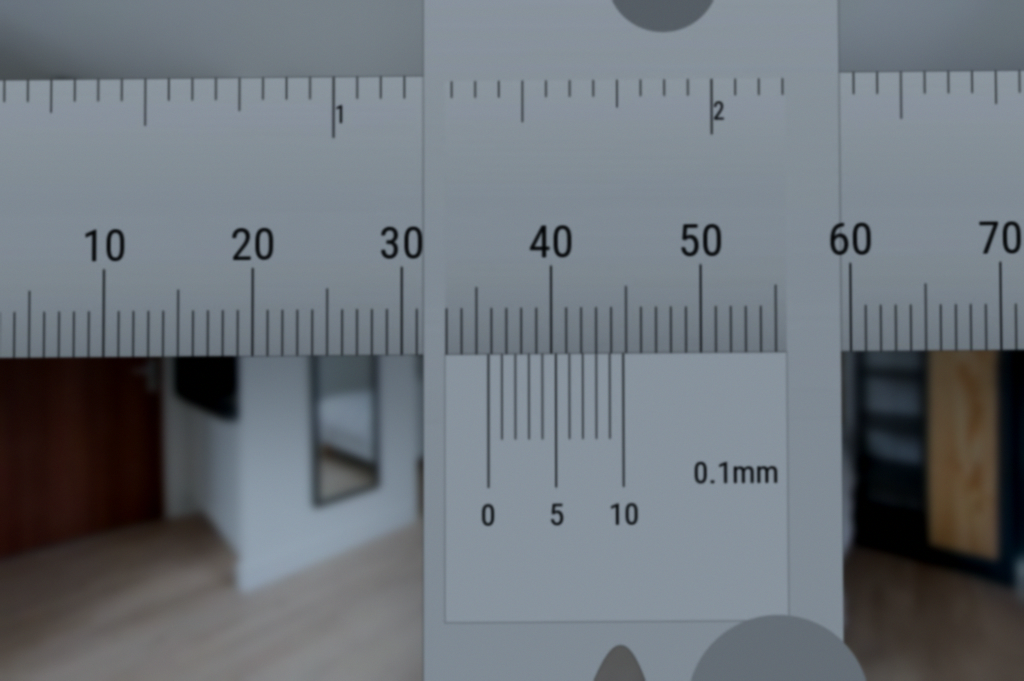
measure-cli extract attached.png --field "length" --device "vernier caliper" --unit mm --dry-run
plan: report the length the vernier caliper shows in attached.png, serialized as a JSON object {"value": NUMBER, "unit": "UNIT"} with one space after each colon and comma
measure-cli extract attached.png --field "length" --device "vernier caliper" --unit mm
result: {"value": 35.8, "unit": "mm"}
